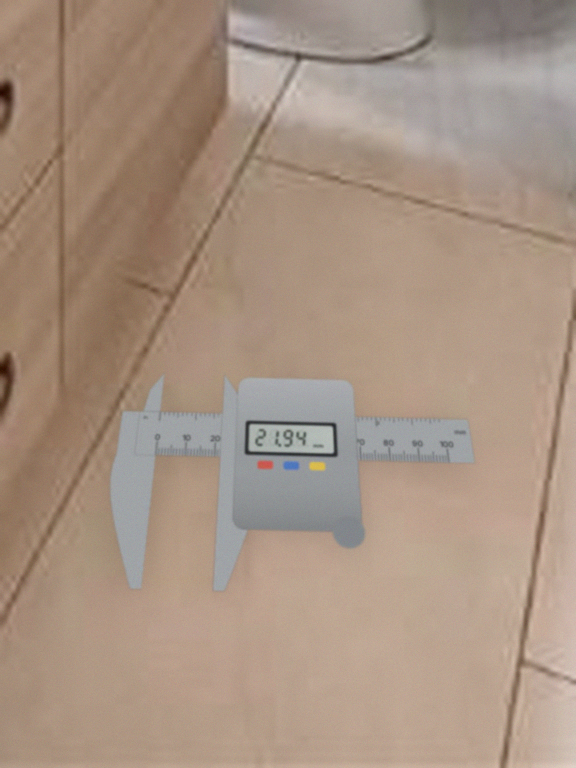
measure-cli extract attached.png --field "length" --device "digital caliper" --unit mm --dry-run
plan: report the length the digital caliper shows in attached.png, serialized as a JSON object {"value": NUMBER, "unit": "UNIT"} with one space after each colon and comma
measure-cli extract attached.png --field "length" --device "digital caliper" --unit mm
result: {"value": 21.94, "unit": "mm"}
